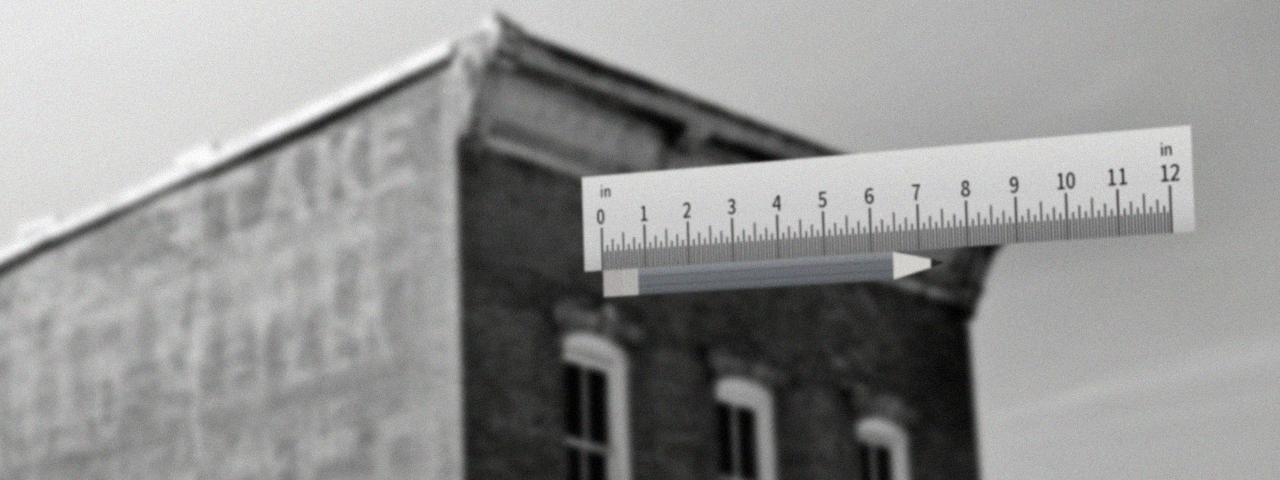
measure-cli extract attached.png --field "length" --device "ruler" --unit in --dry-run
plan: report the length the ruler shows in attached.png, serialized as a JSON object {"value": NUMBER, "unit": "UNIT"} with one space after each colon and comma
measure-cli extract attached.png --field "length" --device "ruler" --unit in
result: {"value": 7.5, "unit": "in"}
